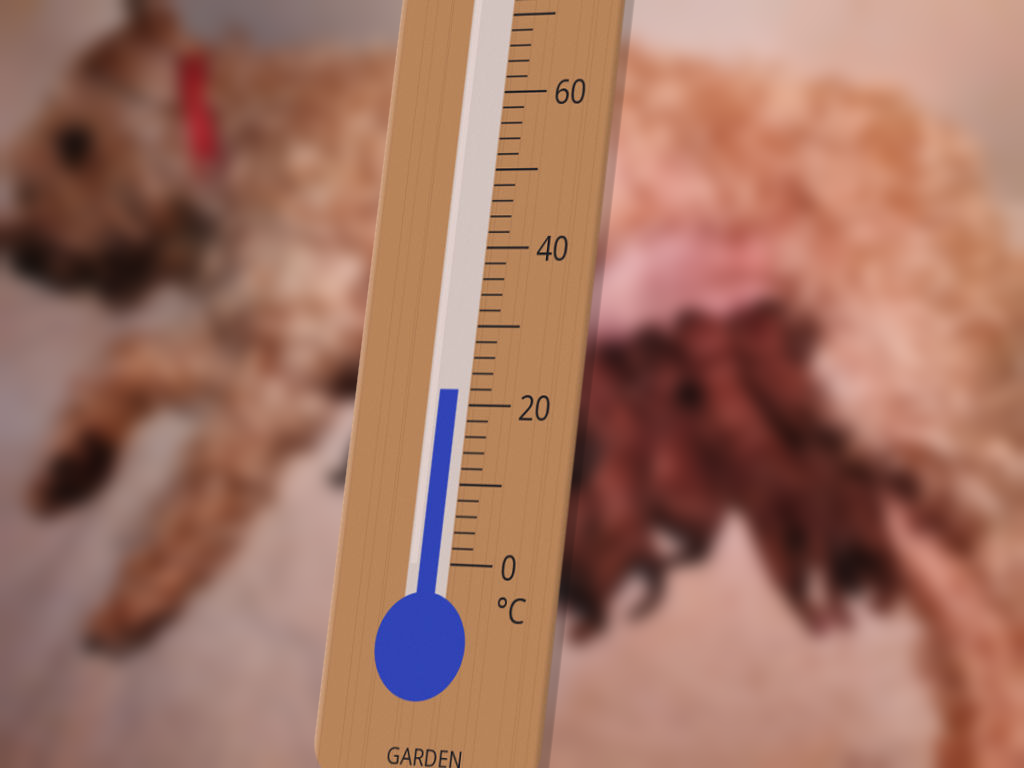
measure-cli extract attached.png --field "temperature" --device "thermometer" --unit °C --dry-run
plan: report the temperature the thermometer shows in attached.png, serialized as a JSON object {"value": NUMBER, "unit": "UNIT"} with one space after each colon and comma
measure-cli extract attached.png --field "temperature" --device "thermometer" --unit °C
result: {"value": 22, "unit": "°C"}
